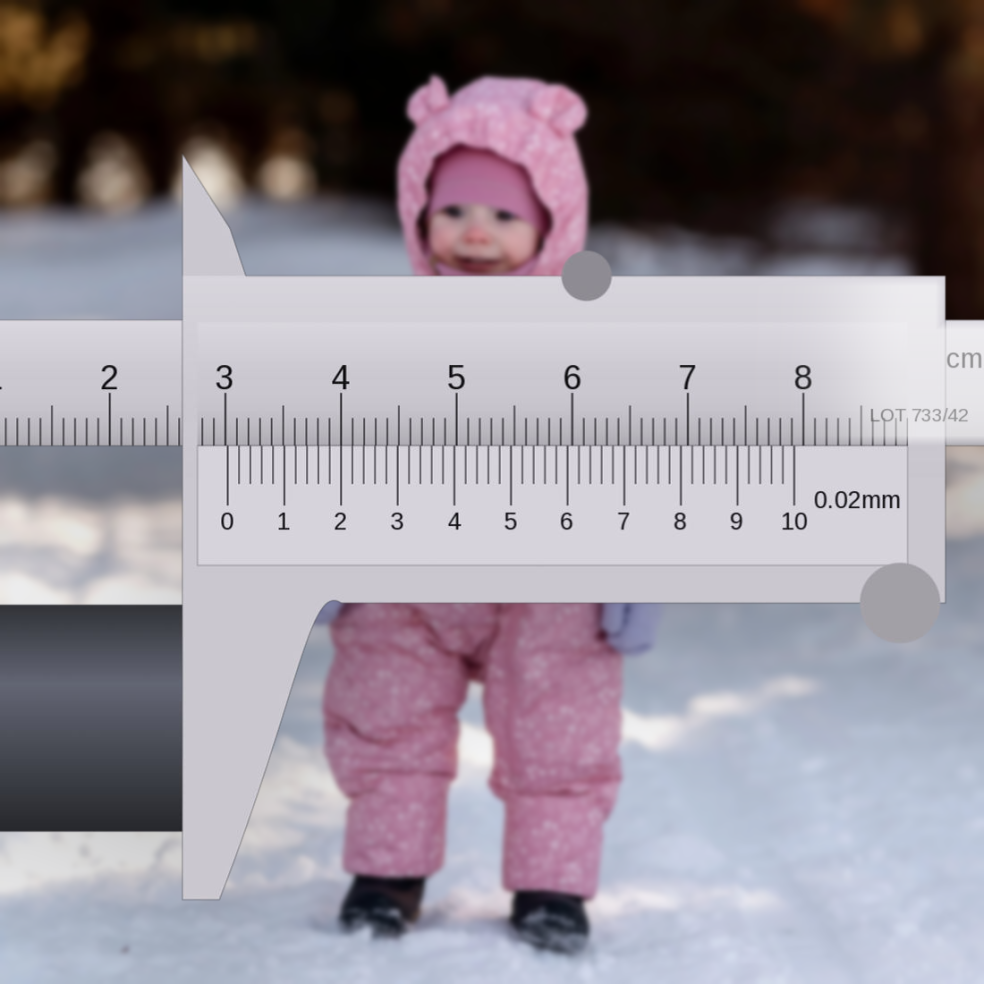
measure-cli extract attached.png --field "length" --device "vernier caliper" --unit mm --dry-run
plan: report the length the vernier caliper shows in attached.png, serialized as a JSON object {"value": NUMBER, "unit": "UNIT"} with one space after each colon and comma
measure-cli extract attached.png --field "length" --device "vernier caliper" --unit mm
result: {"value": 30.2, "unit": "mm"}
